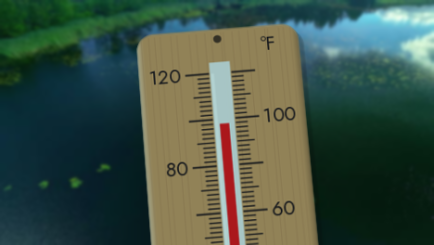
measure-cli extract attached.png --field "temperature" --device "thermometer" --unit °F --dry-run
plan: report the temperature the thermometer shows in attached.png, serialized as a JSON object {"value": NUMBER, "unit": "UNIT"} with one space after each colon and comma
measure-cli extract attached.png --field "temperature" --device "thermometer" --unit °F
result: {"value": 98, "unit": "°F"}
